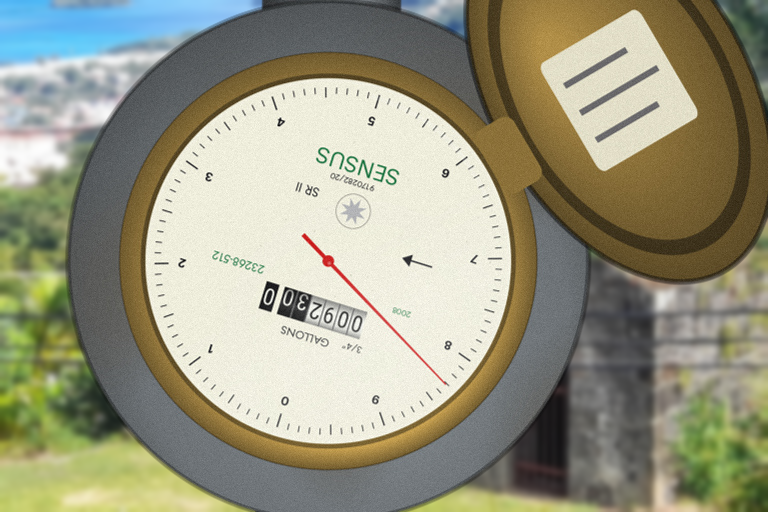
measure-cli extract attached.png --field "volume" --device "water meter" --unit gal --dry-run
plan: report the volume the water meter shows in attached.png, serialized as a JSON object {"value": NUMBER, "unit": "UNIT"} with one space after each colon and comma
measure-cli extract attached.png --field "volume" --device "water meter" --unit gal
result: {"value": 92298.3, "unit": "gal"}
